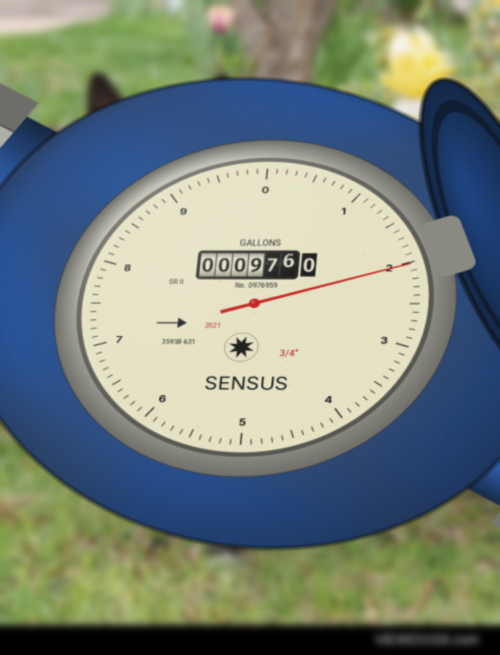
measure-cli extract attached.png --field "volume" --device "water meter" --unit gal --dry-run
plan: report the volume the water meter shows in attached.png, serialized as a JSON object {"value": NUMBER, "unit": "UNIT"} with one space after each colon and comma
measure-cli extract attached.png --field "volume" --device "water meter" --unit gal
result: {"value": 9762.0, "unit": "gal"}
